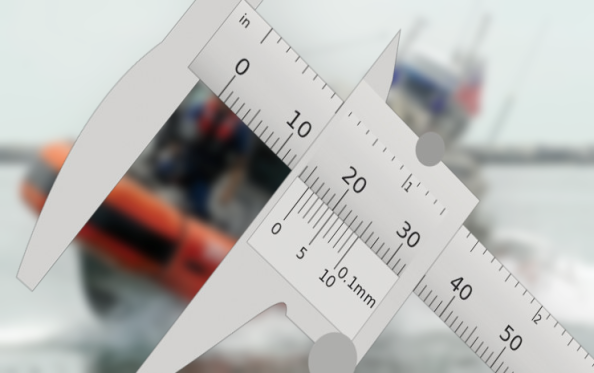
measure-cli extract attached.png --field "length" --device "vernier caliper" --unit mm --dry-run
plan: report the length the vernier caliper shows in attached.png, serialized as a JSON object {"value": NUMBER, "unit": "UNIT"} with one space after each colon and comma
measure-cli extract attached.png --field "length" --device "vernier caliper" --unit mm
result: {"value": 15.8, "unit": "mm"}
